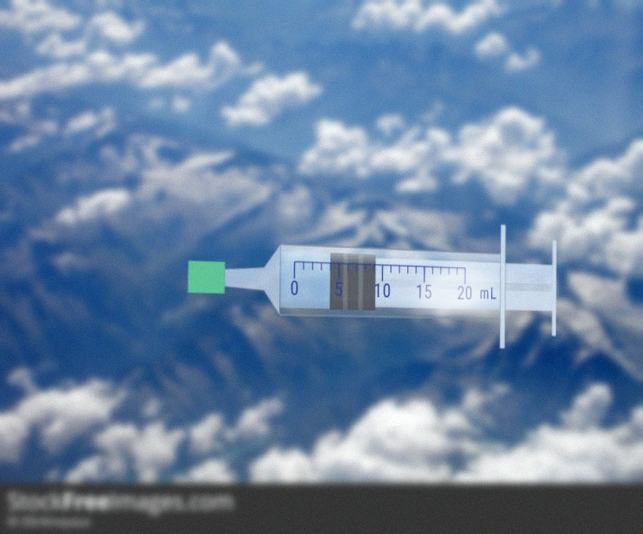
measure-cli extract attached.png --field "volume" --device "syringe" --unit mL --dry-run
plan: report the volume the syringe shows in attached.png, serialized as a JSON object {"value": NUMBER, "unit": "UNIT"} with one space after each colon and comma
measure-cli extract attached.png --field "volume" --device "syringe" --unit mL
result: {"value": 4, "unit": "mL"}
